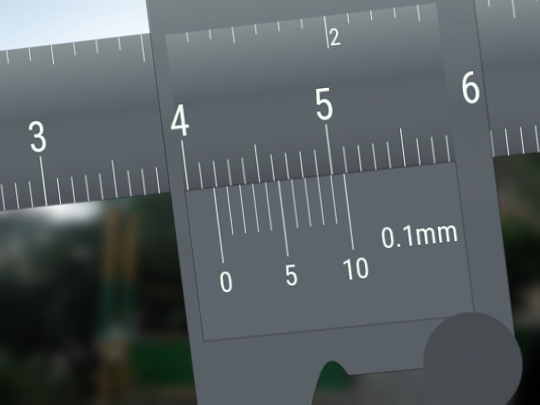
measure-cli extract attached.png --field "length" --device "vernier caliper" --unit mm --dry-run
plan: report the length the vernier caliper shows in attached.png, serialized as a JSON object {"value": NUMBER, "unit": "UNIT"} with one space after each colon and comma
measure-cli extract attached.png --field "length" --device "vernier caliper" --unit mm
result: {"value": 41.8, "unit": "mm"}
